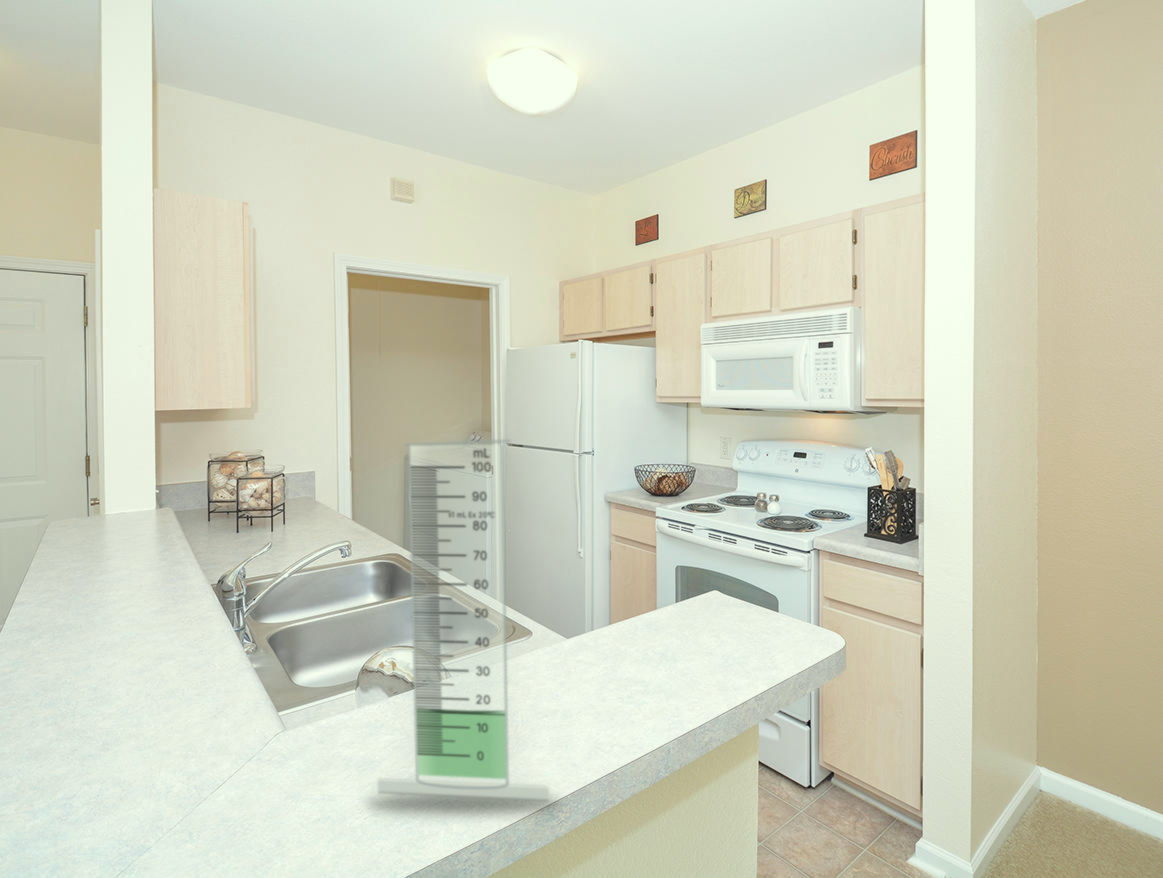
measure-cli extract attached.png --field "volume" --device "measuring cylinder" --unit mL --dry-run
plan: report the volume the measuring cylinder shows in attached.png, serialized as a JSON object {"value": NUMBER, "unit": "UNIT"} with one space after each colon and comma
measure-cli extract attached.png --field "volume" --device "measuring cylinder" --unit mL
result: {"value": 15, "unit": "mL"}
